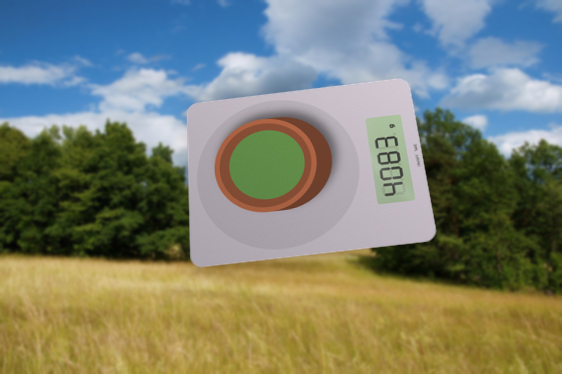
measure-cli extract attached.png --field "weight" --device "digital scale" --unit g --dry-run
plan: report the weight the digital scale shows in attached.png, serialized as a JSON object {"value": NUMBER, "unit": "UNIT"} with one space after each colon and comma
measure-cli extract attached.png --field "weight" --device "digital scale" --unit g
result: {"value": 4083, "unit": "g"}
